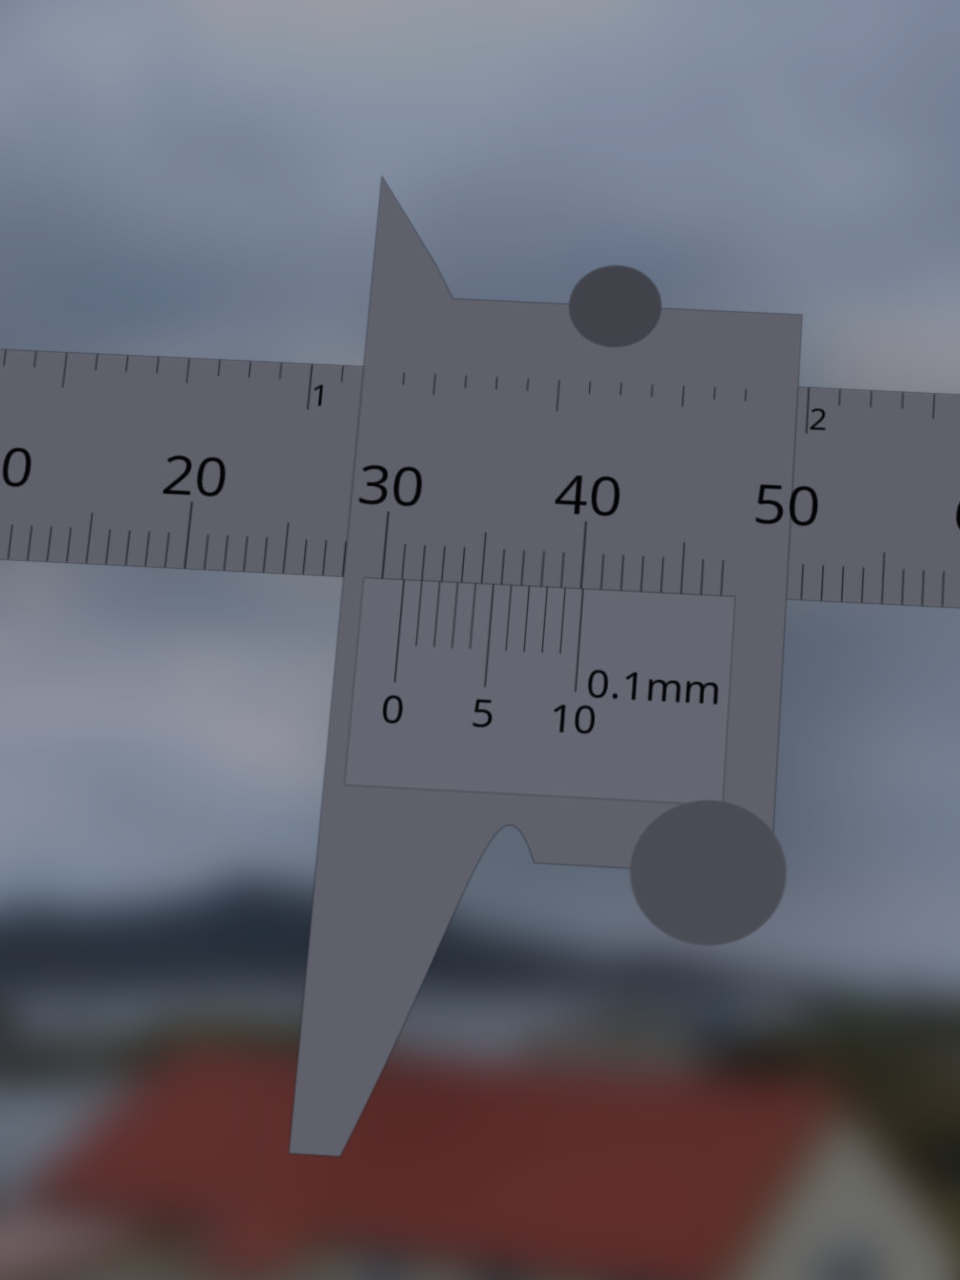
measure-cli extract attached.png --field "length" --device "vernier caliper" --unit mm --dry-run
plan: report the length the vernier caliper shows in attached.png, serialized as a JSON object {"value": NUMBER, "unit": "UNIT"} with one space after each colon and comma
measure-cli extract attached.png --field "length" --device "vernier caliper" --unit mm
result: {"value": 31.1, "unit": "mm"}
